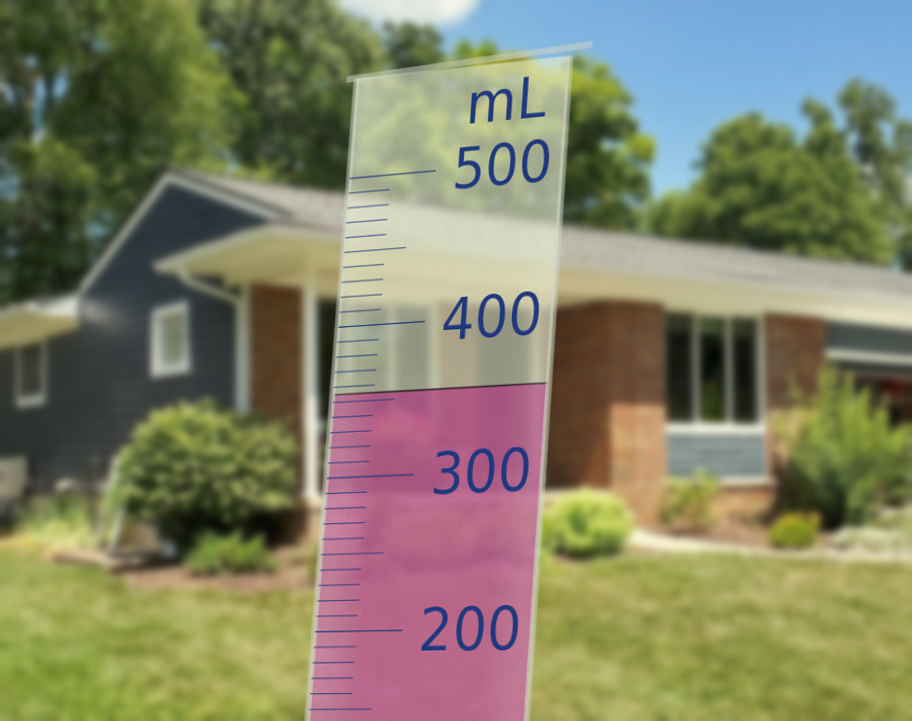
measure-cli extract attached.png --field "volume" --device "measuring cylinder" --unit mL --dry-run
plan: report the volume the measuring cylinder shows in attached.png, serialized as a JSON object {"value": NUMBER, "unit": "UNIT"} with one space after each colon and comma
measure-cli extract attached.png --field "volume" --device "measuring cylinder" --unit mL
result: {"value": 355, "unit": "mL"}
